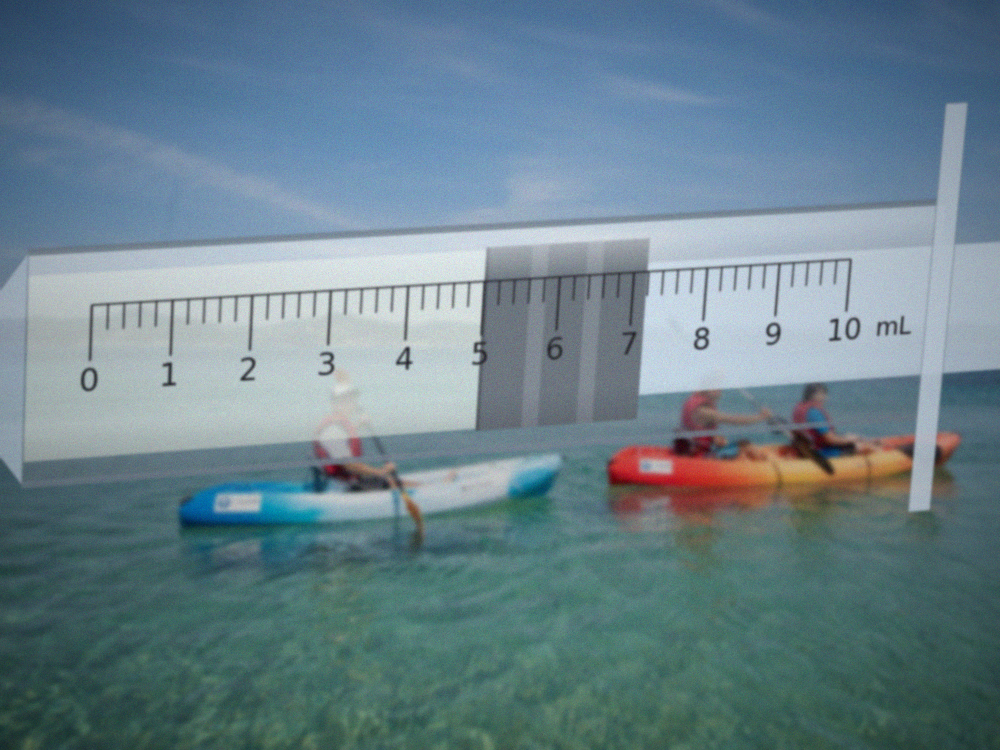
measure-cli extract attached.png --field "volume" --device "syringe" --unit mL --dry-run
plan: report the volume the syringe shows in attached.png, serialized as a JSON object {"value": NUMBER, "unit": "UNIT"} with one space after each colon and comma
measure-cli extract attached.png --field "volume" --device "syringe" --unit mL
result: {"value": 5, "unit": "mL"}
